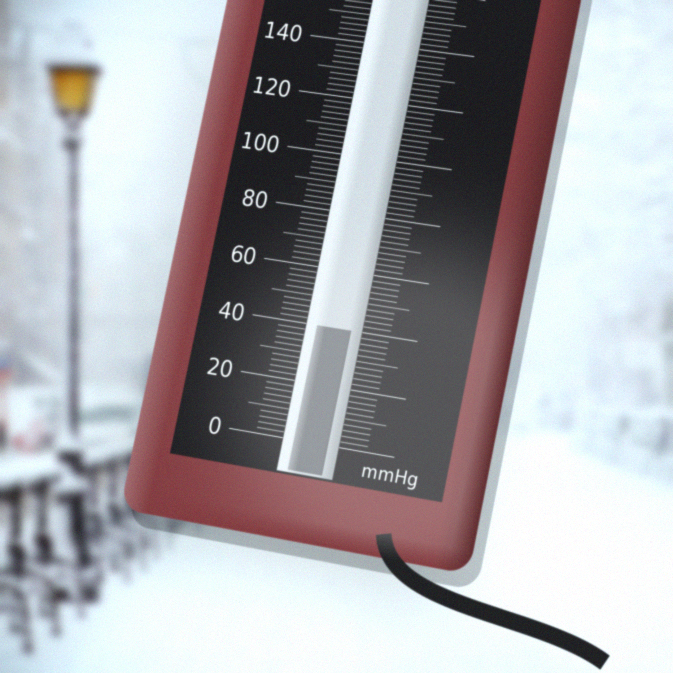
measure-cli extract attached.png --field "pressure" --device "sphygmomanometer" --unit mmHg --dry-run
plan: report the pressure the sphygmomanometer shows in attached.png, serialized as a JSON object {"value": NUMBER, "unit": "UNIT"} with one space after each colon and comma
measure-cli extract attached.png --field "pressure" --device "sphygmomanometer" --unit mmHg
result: {"value": 40, "unit": "mmHg"}
